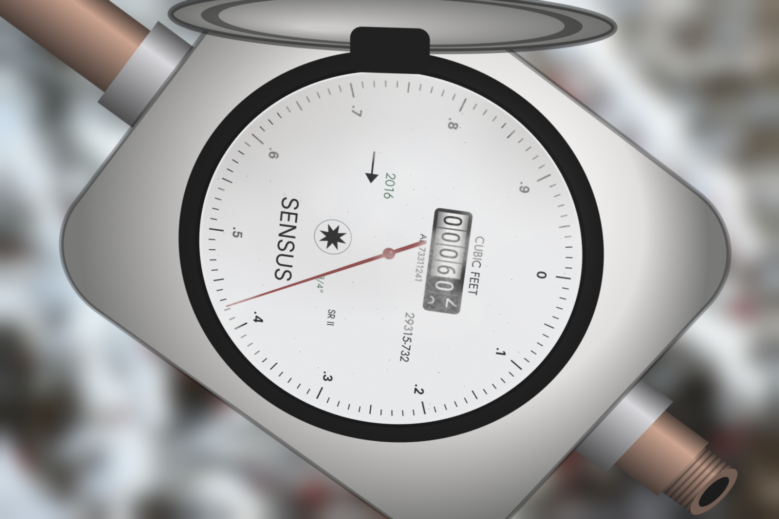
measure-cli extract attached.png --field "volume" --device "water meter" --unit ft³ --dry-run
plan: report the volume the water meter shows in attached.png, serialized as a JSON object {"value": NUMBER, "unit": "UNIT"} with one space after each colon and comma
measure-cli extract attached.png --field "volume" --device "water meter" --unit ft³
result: {"value": 602.42, "unit": "ft³"}
